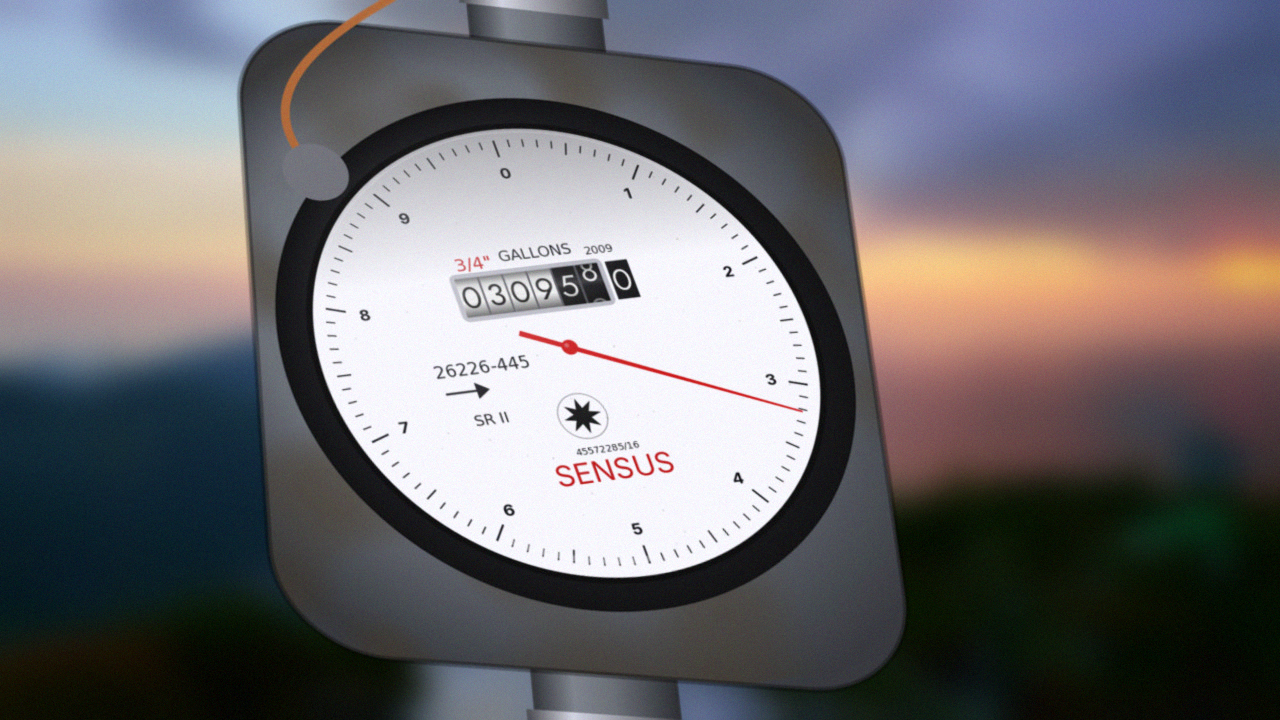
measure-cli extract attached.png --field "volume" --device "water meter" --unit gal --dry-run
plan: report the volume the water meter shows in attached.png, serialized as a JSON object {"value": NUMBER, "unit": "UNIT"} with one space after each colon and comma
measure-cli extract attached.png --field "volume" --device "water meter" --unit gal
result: {"value": 309583.2, "unit": "gal"}
